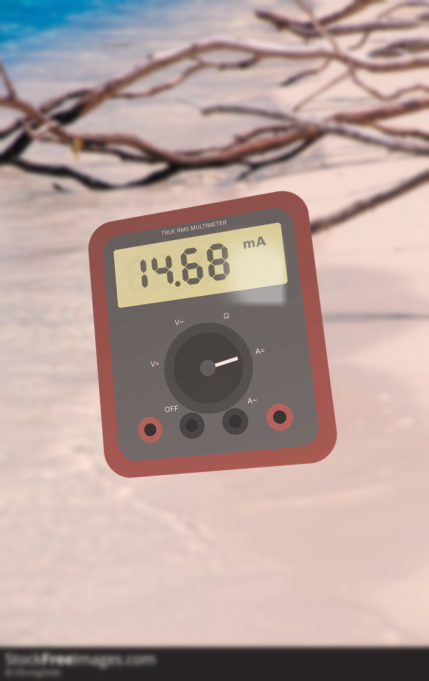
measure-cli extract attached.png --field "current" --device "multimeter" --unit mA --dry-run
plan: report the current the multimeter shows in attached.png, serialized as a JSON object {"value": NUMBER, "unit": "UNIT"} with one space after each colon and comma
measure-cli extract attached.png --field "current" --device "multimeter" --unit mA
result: {"value": 14.68, "unit": "mA"}
